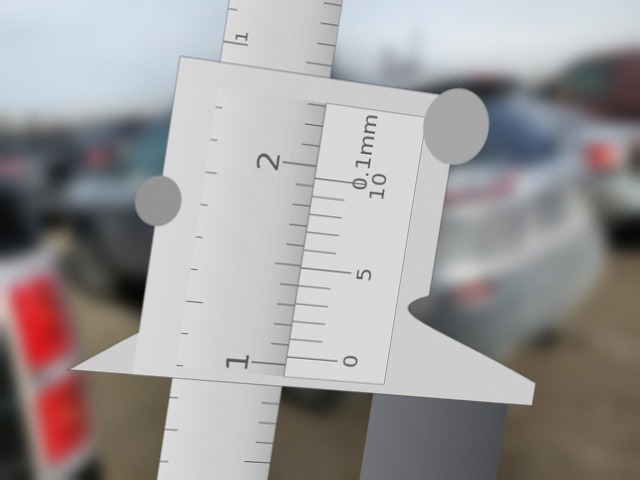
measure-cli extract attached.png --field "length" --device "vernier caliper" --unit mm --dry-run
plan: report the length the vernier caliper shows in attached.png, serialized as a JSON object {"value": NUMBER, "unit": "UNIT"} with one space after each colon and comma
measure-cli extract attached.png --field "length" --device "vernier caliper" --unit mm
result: {"value": 10.4, "unit": "mm"}
